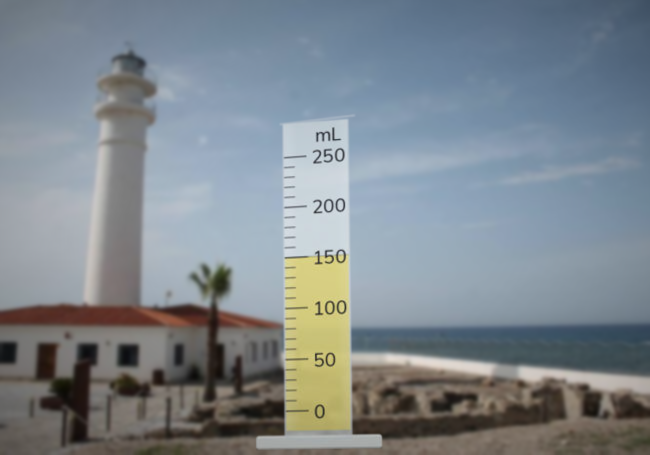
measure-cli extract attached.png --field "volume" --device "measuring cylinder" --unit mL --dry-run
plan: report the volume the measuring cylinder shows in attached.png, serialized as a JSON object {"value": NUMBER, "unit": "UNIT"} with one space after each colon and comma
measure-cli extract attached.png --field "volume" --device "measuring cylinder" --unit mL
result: {"value": 150, "unit": "mL"}
